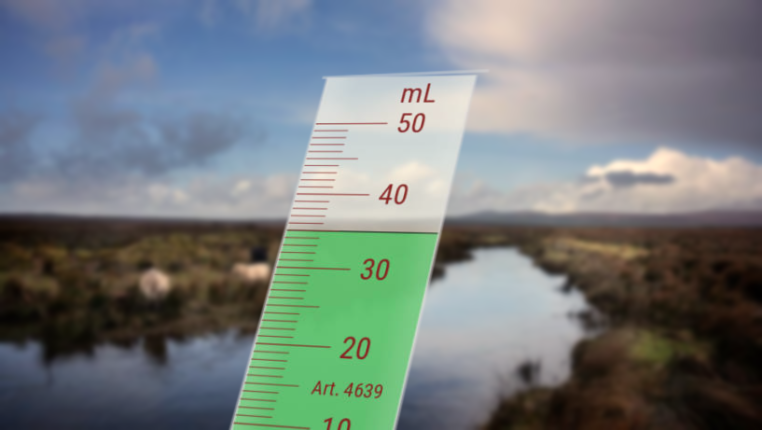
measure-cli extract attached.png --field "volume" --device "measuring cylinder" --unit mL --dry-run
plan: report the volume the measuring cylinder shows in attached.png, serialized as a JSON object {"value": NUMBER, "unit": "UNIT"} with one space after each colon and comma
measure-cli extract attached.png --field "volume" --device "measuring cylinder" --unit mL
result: {"value": 35, "unit": "mL"}
